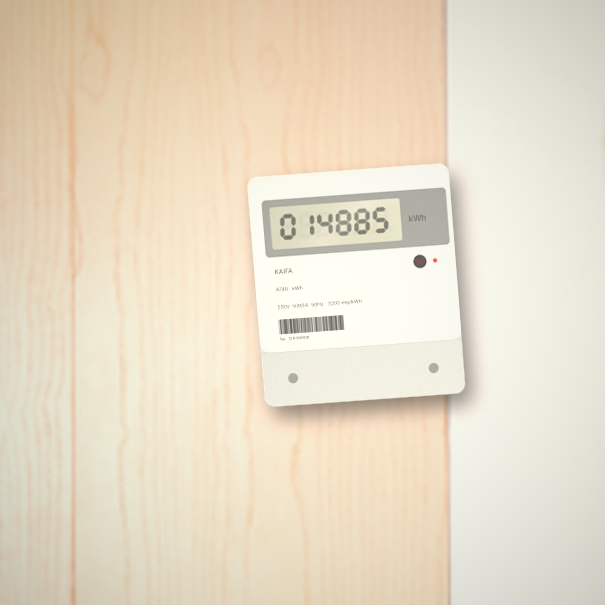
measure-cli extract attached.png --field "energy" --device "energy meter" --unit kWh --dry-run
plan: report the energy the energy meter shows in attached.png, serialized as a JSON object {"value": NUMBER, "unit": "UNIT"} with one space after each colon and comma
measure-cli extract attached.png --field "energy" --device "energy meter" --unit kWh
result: {"value": 14885, "unit": "kWh"}
